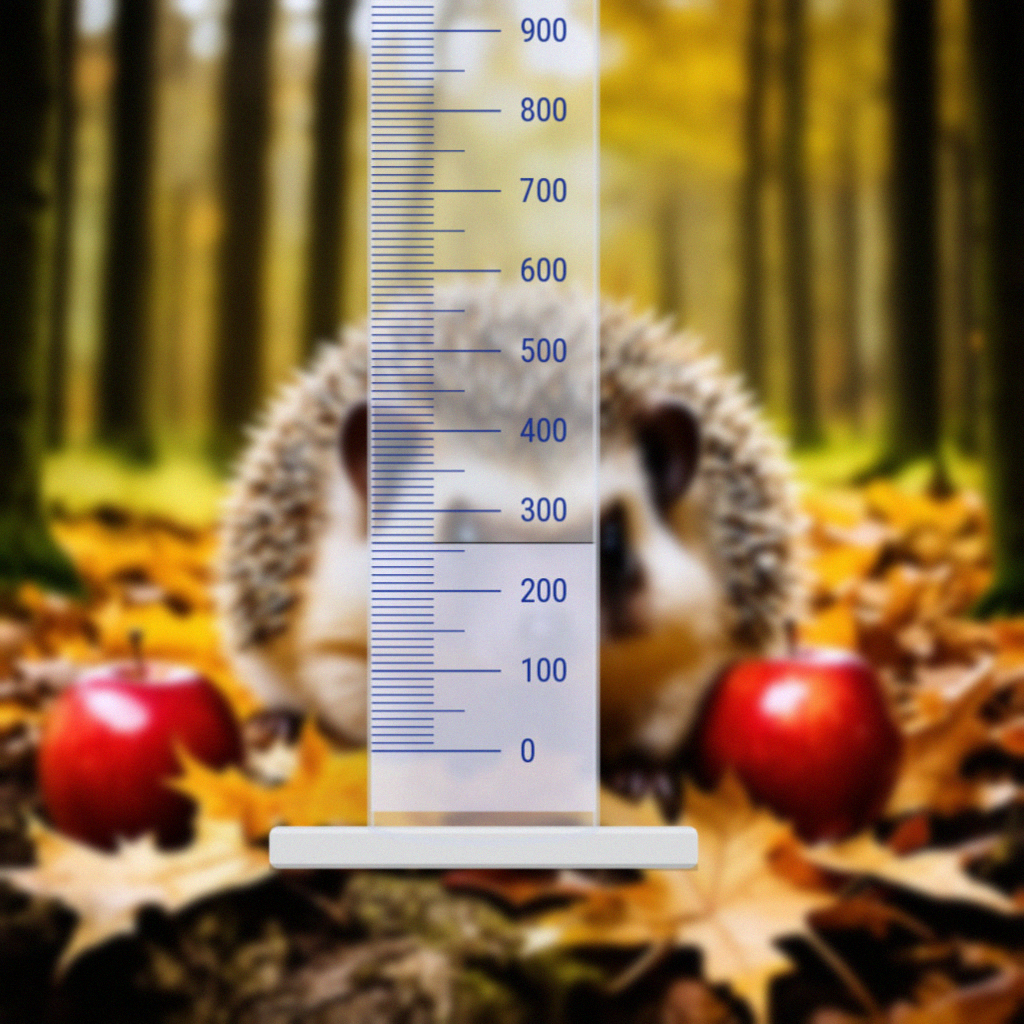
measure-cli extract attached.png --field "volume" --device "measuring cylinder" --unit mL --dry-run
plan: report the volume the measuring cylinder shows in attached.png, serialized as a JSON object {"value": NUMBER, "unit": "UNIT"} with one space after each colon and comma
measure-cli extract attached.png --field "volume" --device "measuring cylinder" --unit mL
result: {"value": 260, "unit": "mL"}
